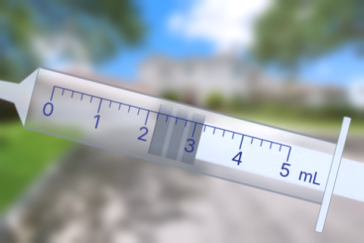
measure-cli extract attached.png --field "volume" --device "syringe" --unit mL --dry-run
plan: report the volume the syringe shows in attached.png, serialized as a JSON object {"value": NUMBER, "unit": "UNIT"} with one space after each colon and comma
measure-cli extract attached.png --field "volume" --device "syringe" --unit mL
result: {"value": 2.2, "unit": "mL"}
